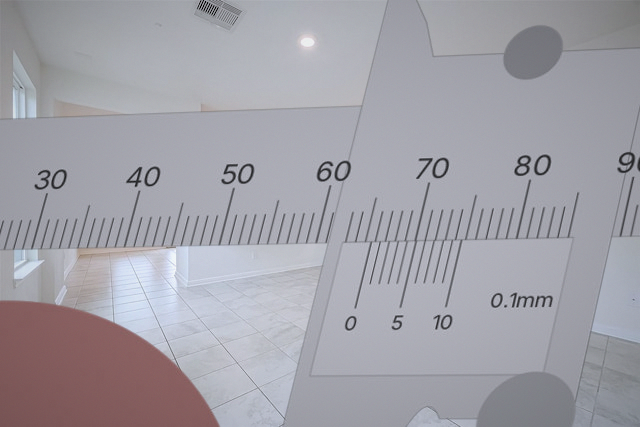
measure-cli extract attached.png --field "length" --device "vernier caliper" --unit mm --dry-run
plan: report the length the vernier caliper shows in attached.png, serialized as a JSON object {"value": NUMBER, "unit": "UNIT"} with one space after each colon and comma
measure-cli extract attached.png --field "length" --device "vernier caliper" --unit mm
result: {"value": 65.6, "unit": "mm"}
